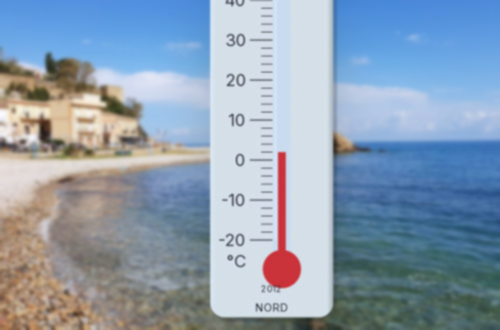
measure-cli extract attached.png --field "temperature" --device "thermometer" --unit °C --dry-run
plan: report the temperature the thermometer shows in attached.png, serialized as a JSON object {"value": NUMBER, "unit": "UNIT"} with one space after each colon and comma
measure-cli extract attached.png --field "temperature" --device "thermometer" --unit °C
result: {"value": 2, "unit": "°C"}
